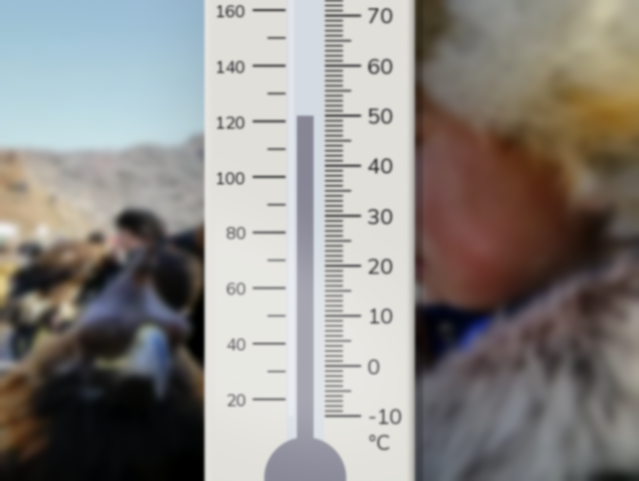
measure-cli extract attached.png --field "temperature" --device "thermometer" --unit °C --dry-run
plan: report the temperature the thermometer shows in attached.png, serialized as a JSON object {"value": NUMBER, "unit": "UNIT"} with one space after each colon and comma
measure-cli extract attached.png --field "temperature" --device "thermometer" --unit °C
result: {"value": 50, "unit": "°C"}
